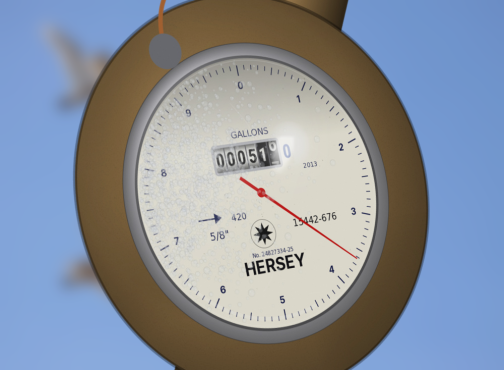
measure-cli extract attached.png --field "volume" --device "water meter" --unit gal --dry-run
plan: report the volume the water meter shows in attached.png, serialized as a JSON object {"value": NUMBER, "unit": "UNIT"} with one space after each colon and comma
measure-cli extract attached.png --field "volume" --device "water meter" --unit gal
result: {"value": 5163.6, "unit": "gal"}
